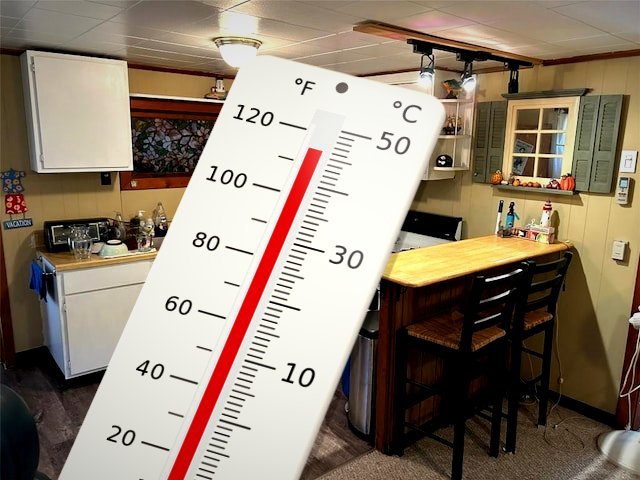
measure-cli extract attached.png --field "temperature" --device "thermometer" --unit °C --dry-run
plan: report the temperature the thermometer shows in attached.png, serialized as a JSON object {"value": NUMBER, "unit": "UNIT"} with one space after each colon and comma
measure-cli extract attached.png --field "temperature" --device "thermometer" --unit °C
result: {"value": 46, "unit": "°C"}
